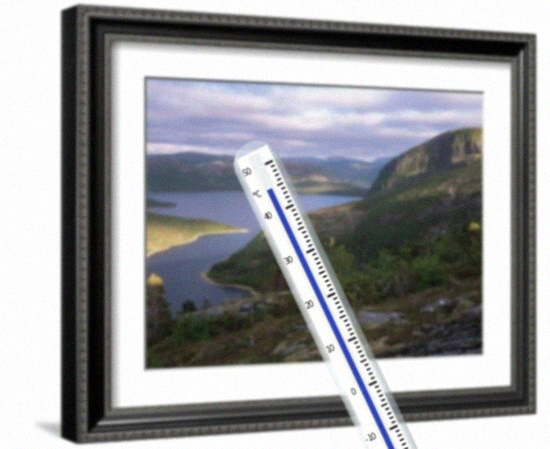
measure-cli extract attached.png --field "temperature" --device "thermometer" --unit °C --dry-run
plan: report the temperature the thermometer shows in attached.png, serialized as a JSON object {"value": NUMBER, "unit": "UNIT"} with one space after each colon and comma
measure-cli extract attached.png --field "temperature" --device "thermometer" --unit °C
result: {"value": 45, "unit": "°C"}
